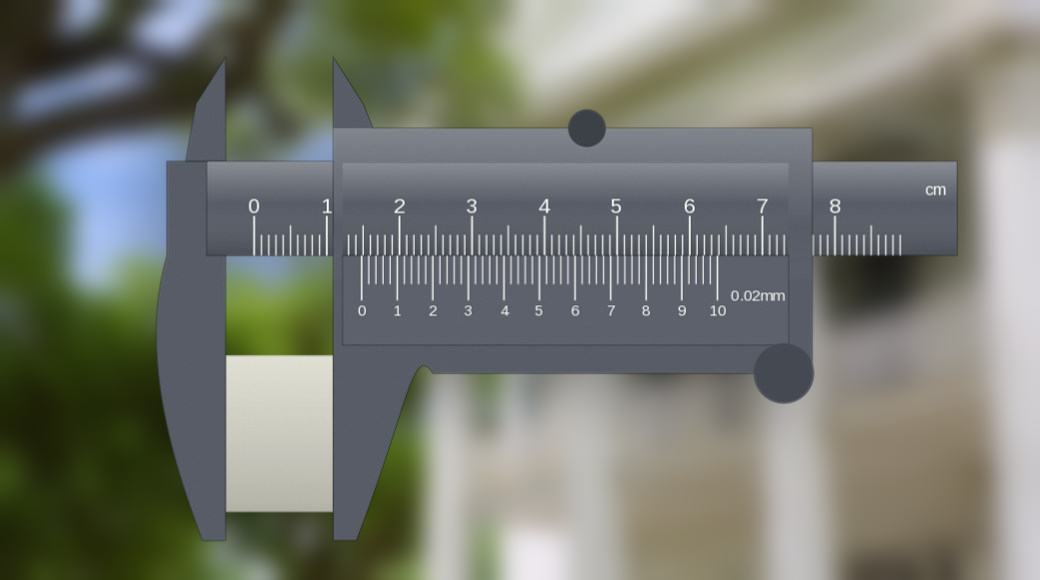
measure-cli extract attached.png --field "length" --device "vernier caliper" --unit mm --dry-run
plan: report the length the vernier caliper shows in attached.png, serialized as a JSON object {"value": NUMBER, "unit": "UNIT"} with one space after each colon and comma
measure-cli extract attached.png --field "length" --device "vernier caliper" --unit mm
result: {"value": 14.8, "unit": "mm"}
